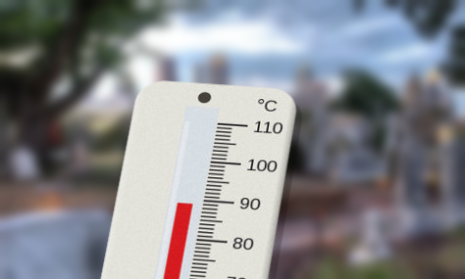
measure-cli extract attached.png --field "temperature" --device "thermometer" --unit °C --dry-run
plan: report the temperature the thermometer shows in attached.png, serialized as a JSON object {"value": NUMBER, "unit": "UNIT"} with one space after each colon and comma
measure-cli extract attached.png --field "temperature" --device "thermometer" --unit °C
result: {"value": 89, "unit": "°C"}
